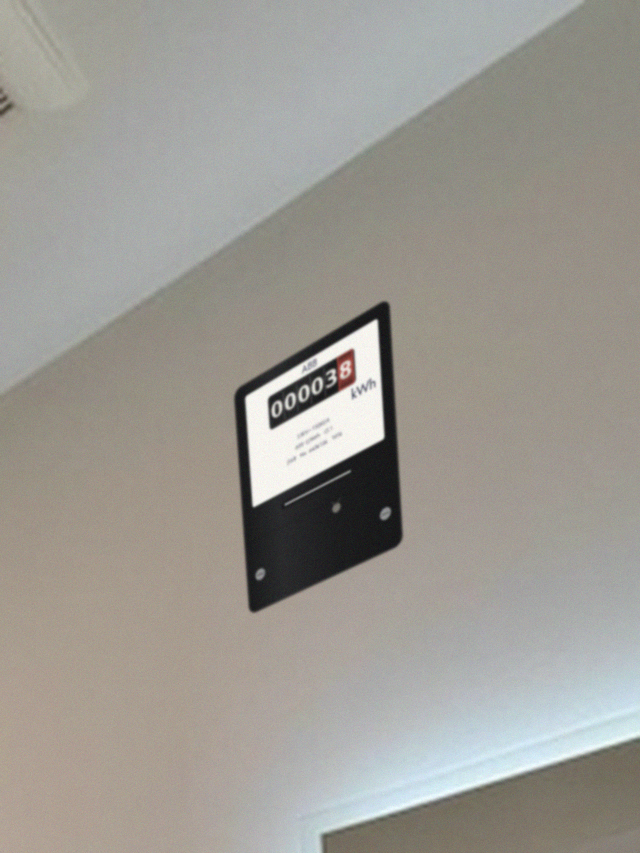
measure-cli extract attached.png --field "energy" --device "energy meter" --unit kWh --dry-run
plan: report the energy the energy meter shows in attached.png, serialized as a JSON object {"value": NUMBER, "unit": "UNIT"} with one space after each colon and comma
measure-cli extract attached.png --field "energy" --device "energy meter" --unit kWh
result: {"value": 3.8, "unit": "kWh"}
